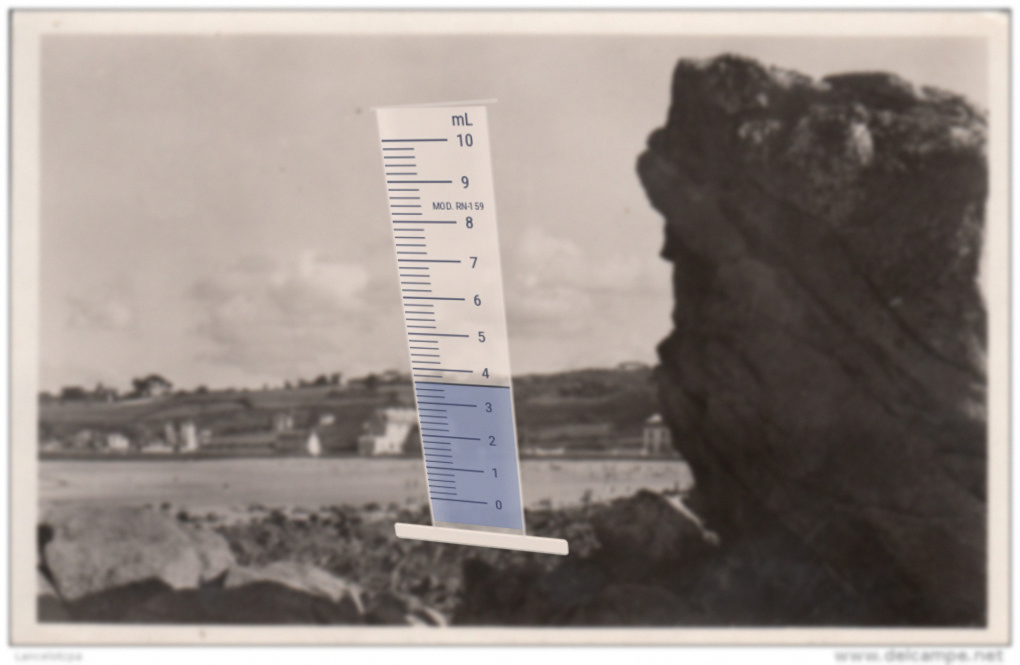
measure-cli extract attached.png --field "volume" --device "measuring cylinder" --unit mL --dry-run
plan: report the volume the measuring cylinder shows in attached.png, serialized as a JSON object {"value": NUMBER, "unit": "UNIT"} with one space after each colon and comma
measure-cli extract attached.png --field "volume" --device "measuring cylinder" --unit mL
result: {"value": 3.6, "unit": "mL"}
